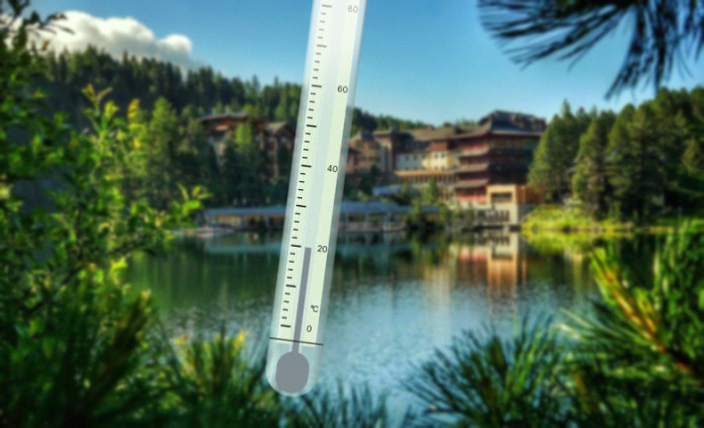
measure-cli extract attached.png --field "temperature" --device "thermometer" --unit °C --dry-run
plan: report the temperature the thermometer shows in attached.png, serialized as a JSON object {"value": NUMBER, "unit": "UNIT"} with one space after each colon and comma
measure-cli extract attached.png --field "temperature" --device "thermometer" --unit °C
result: {"value": 20, "unit": "°C"}
